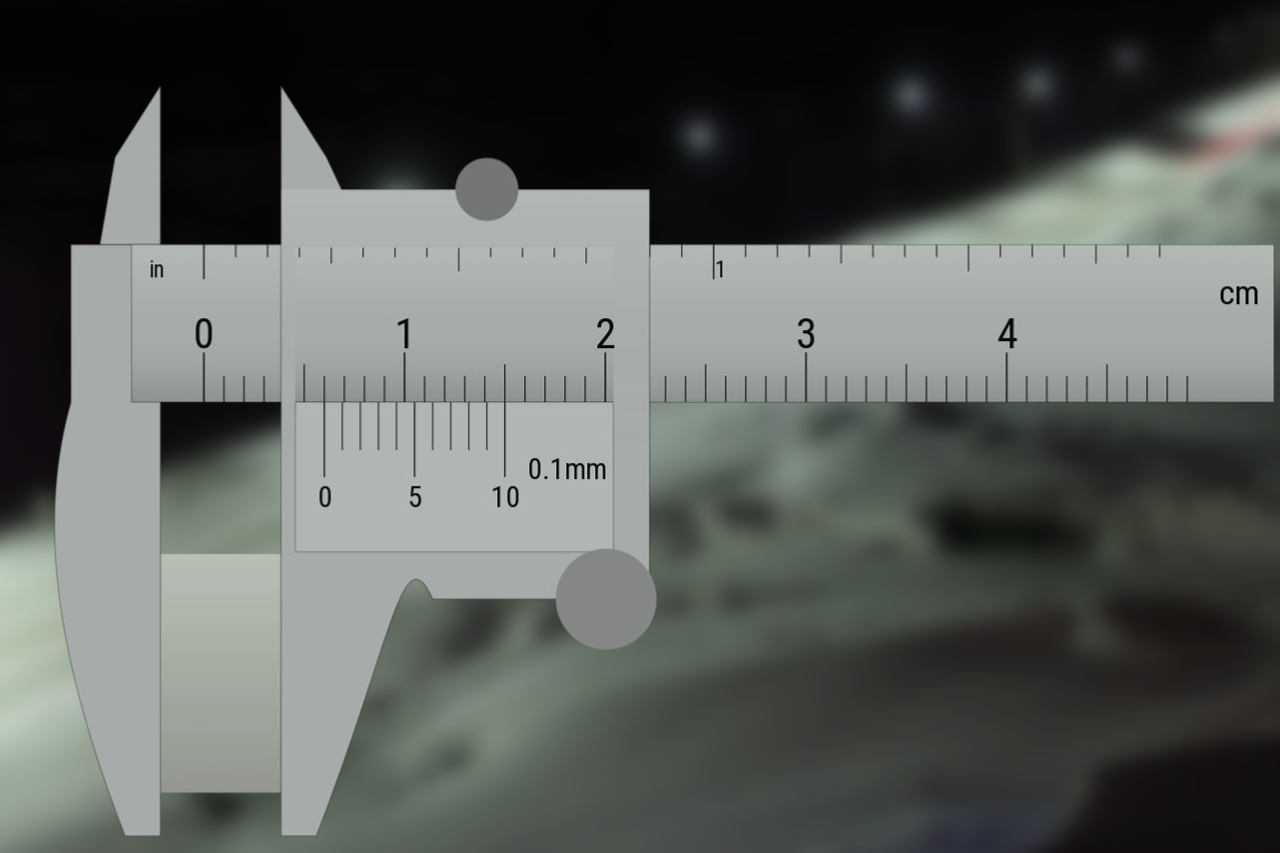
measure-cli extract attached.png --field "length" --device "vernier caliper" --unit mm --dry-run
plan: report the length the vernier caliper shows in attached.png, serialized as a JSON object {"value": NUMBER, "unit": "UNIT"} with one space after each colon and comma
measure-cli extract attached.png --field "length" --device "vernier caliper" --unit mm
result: {"value": 6.0, "unit": "mm"}
